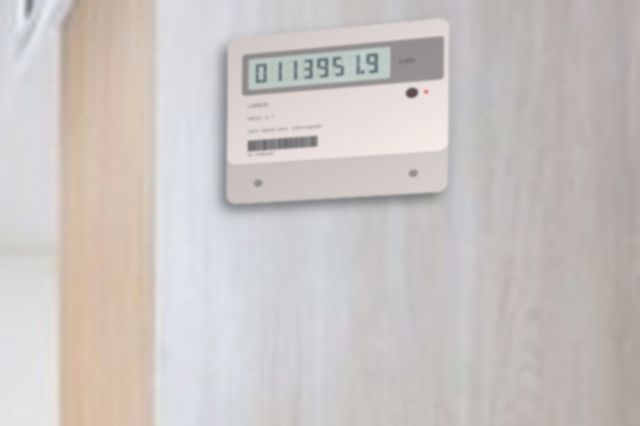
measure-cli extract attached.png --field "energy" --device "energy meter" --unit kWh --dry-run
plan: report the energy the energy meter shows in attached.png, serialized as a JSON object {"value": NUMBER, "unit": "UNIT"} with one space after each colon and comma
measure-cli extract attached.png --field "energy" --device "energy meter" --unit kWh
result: {"value": 113951.9, "unit": "kWh"}
